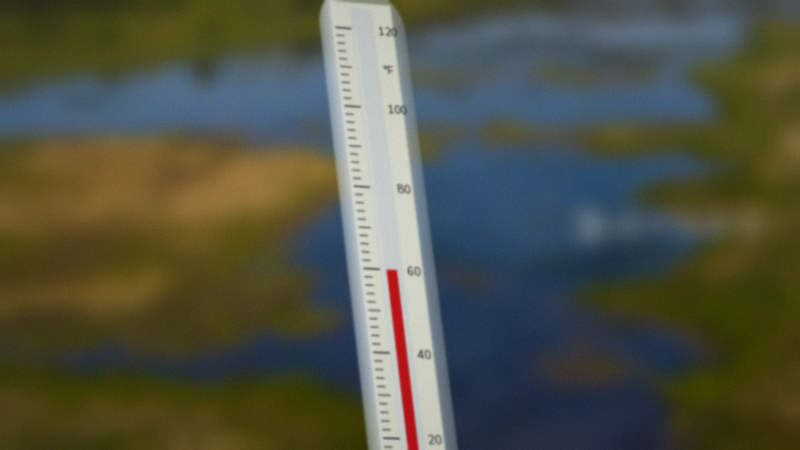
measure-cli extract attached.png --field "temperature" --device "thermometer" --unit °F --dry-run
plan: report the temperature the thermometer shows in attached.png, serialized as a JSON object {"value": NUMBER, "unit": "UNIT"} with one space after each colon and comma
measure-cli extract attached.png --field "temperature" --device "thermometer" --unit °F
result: {"value": 60, "unit": "°F"}
